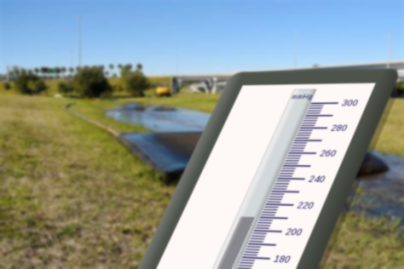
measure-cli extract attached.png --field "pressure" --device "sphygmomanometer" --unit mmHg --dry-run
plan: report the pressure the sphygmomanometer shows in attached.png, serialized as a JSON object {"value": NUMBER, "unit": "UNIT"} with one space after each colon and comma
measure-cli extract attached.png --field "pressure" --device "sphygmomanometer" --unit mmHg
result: {"value": 210, "unit": "mmHg"}
